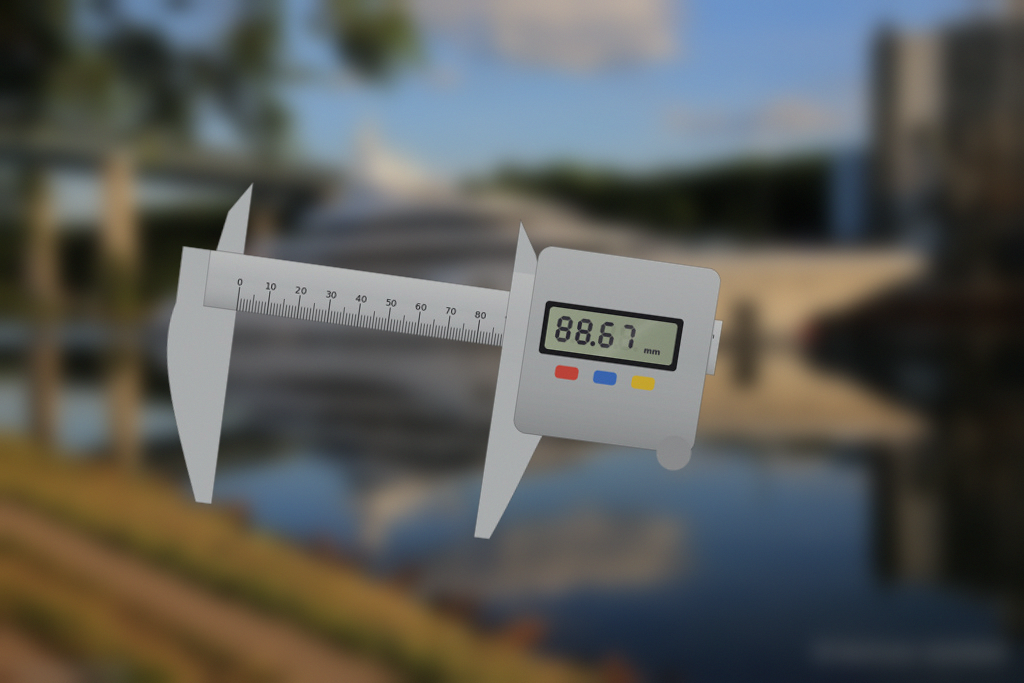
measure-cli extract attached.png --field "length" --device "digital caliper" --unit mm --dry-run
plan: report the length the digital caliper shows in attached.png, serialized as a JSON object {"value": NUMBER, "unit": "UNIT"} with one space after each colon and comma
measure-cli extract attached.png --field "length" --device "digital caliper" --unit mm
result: {"value": 88.67, "unit": "mm"}
